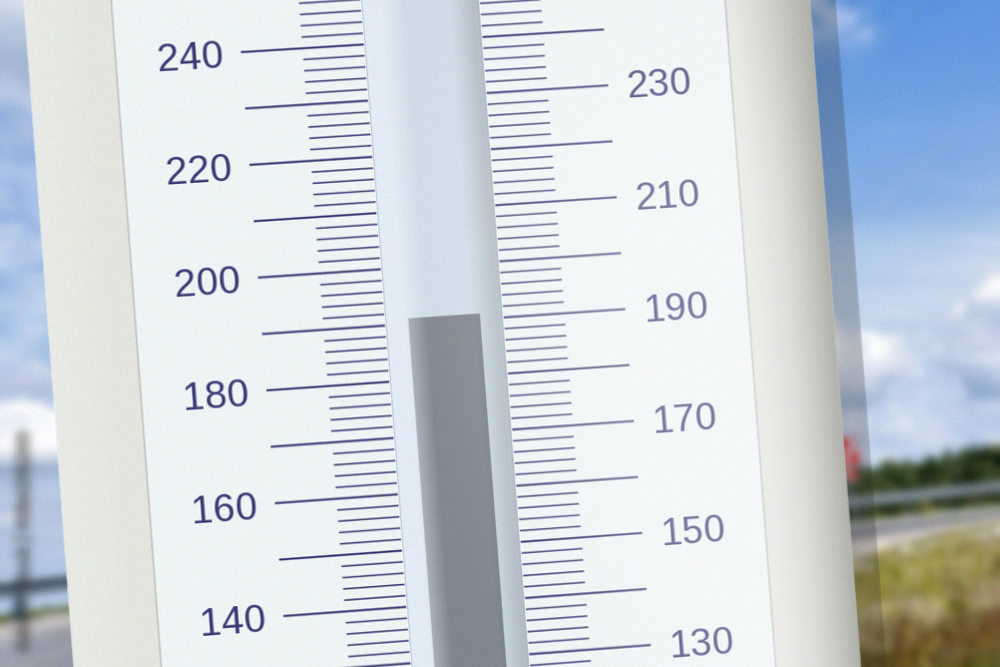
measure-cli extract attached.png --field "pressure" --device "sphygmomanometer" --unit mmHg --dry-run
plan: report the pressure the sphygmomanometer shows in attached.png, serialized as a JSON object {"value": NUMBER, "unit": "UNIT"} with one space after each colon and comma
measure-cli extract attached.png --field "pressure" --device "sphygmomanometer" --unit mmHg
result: {"value": 191, "unit": "mmHg"}
